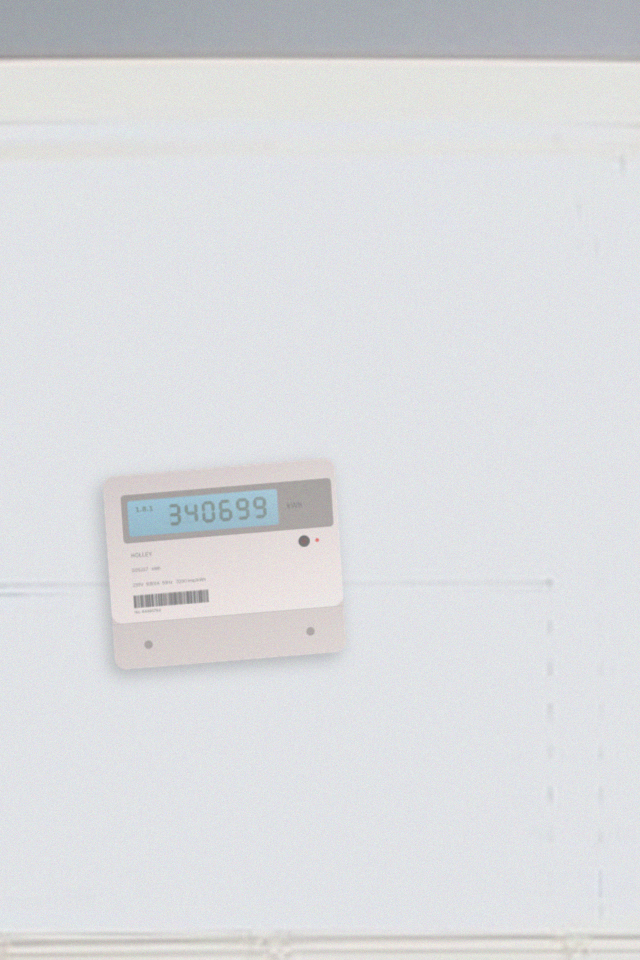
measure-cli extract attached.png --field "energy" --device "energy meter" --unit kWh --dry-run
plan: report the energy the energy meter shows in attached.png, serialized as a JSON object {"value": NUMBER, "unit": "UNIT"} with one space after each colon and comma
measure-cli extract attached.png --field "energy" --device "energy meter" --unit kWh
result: {"value": 340699, "unit": "kWh"}
